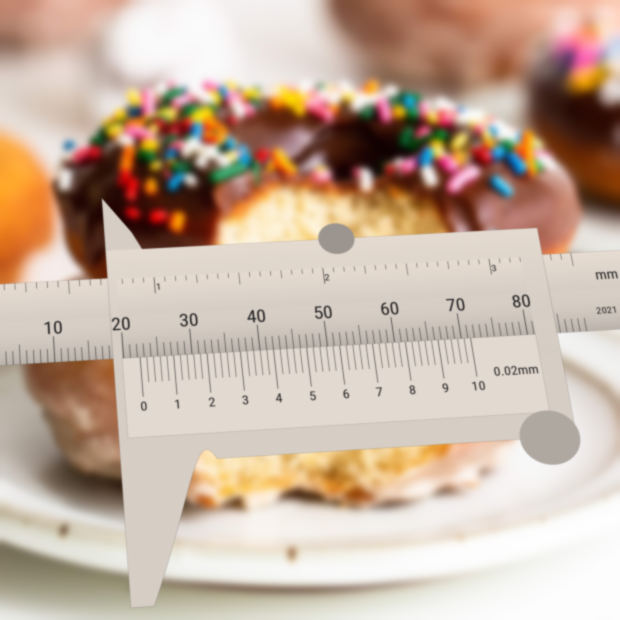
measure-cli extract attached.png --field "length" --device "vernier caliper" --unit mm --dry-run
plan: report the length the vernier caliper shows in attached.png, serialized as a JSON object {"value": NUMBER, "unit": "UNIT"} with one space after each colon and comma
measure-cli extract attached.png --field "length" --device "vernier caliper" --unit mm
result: {"value": 22.4, "unit": "mm"}
